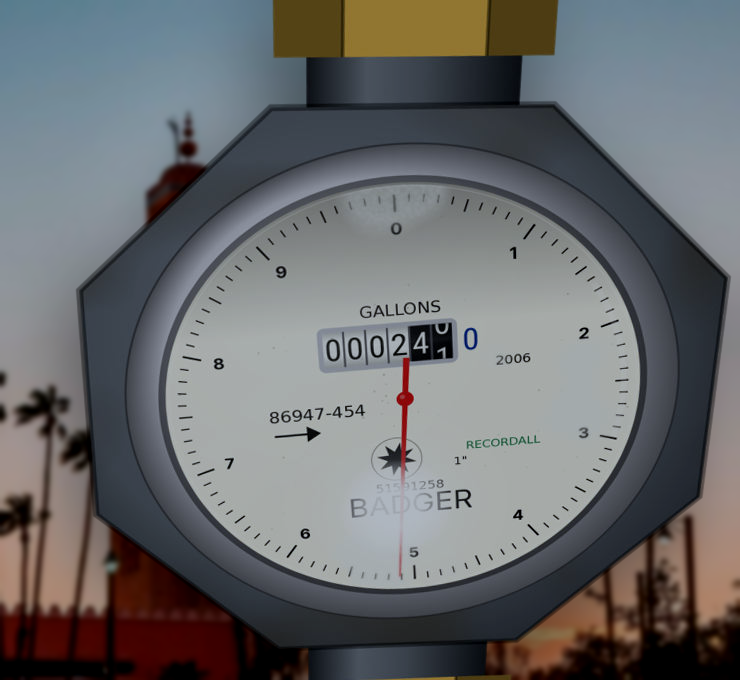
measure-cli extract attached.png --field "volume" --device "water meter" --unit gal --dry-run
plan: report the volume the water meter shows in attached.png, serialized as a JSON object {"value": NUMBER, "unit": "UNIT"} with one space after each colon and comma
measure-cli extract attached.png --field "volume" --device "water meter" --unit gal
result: {"value": 2405.1, "unit": "gal"}
